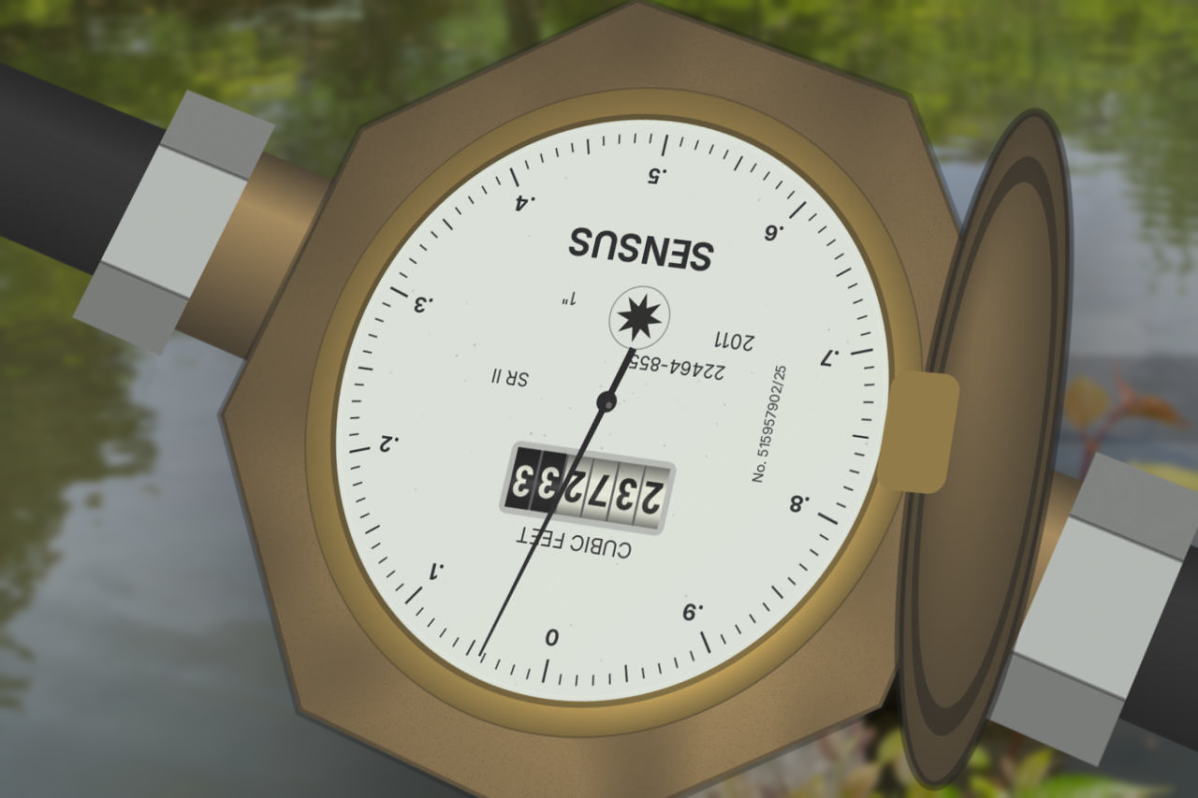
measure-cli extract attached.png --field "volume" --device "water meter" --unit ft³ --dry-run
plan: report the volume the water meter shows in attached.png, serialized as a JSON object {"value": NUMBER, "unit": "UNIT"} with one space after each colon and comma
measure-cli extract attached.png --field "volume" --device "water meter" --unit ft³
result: {"value": 237233.04, "unit": "ft³"}
